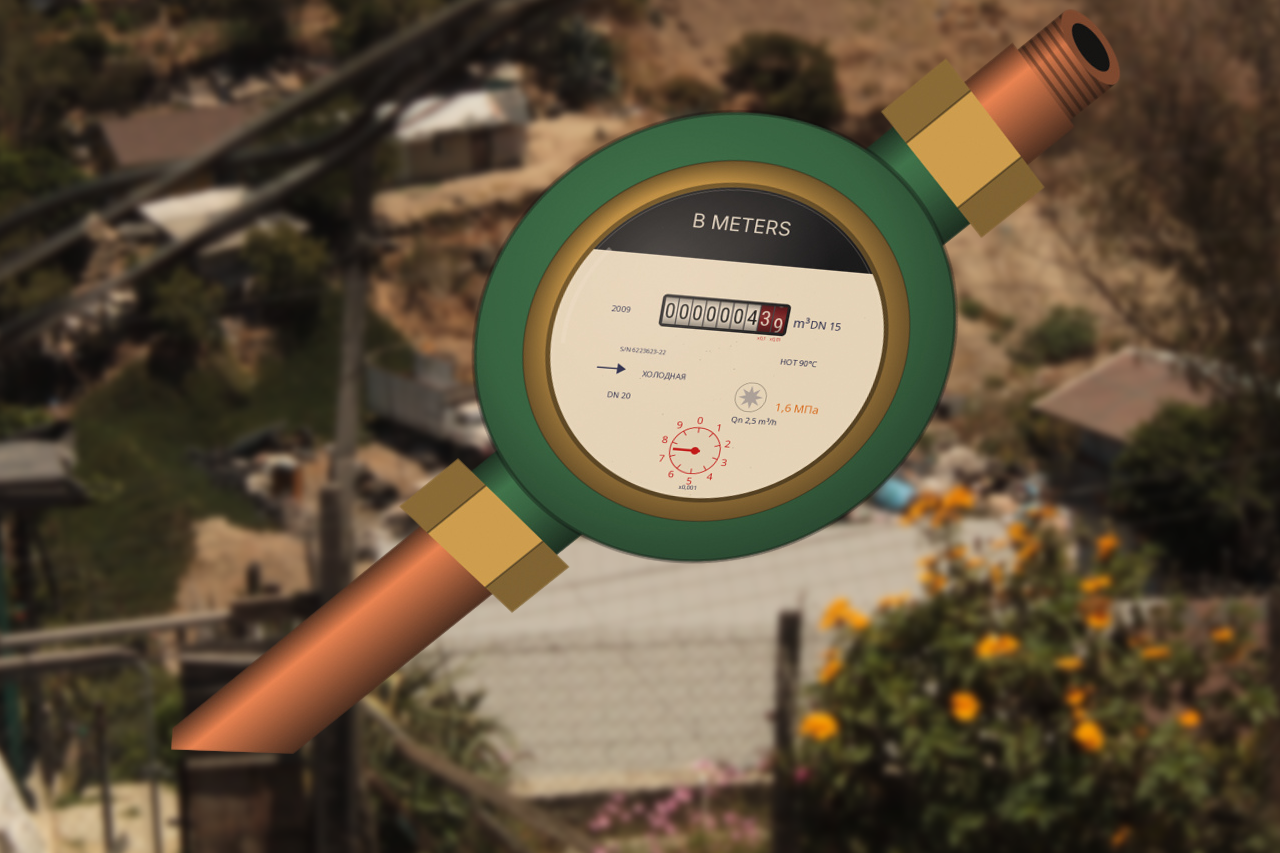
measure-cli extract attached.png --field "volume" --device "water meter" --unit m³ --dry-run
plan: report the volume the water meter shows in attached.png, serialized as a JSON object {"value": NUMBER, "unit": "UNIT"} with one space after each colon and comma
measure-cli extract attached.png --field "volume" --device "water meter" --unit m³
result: {"value": 4.387, "unit": "m³"}
